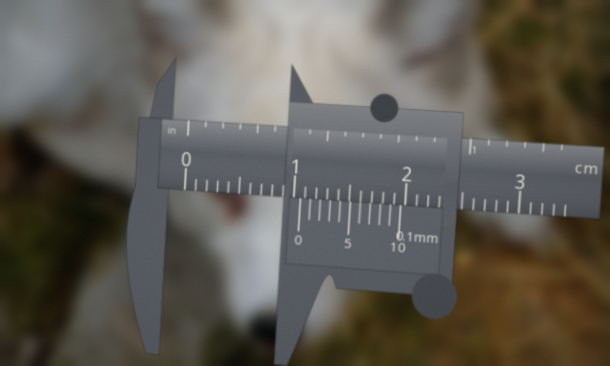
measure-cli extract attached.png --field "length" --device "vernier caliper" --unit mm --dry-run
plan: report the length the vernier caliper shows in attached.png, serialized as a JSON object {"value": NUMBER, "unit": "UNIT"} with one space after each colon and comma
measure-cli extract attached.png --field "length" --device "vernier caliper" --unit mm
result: {"value": 10.6, "unit": "mm"}
